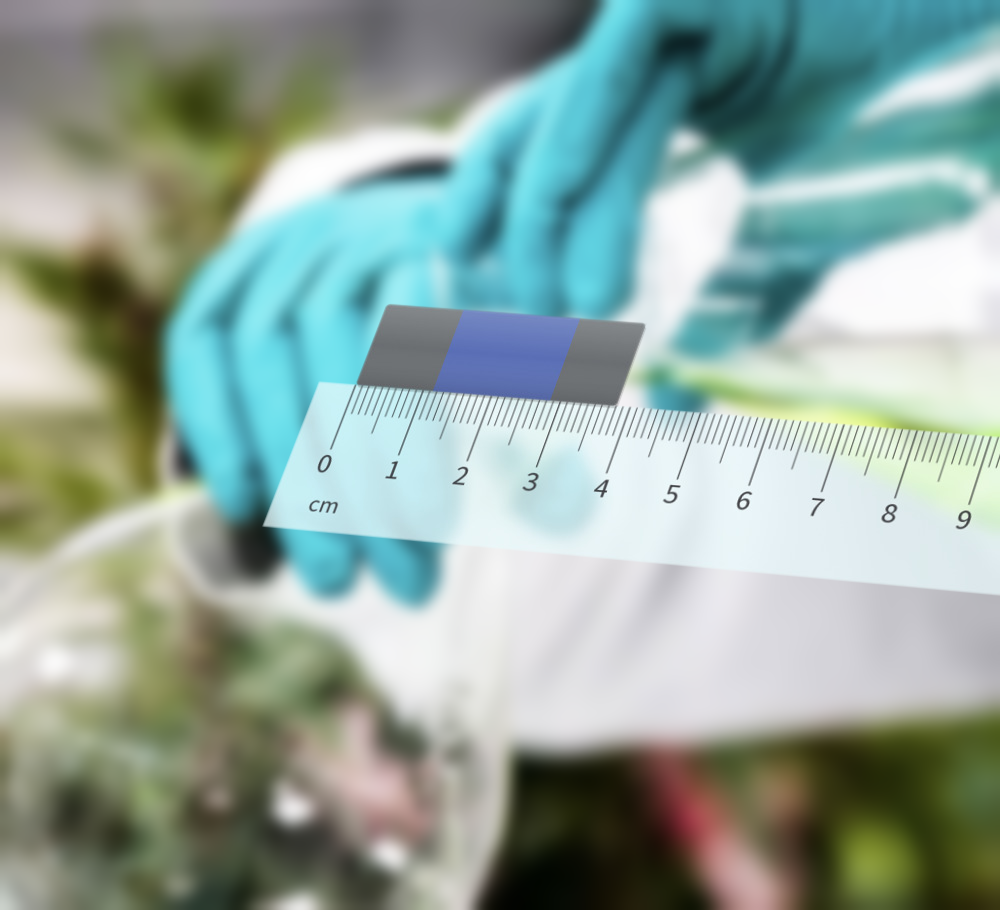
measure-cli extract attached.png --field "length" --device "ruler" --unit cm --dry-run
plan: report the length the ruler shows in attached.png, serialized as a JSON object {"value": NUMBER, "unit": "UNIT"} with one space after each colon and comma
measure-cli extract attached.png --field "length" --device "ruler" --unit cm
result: {"value": 3.8, "unit": "cm"}
